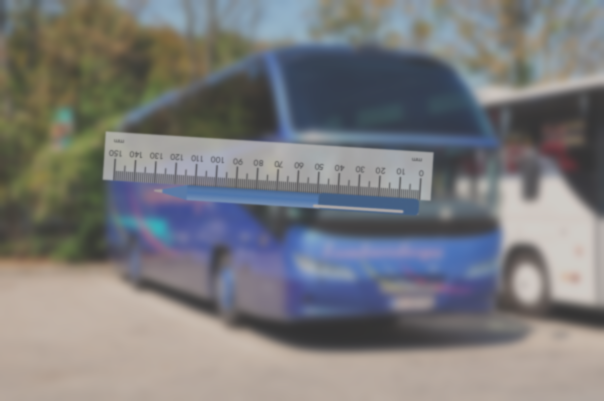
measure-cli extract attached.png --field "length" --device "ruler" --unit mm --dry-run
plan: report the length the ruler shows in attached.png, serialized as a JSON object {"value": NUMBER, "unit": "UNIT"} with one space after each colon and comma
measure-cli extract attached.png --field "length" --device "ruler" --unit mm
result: {"value": 130, "unit": "mm"}
